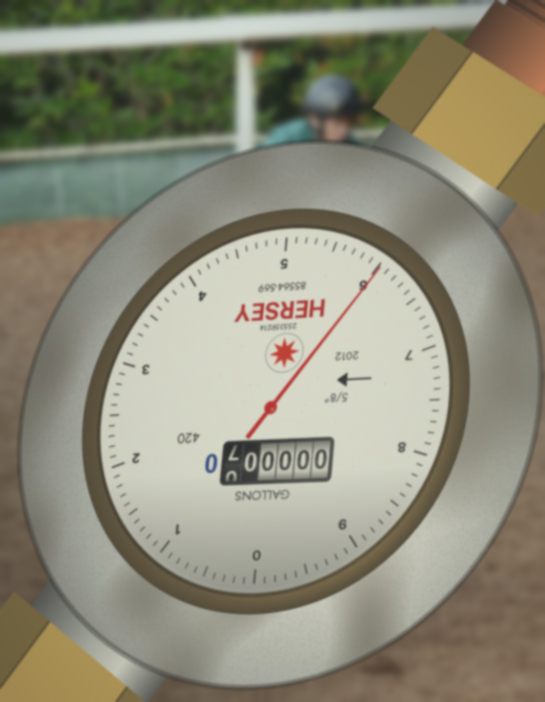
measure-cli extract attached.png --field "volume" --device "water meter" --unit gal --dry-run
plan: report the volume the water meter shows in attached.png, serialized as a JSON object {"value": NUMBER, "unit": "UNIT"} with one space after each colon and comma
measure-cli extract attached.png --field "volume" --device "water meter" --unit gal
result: {"value": 66.0, "unit": "gal"}
